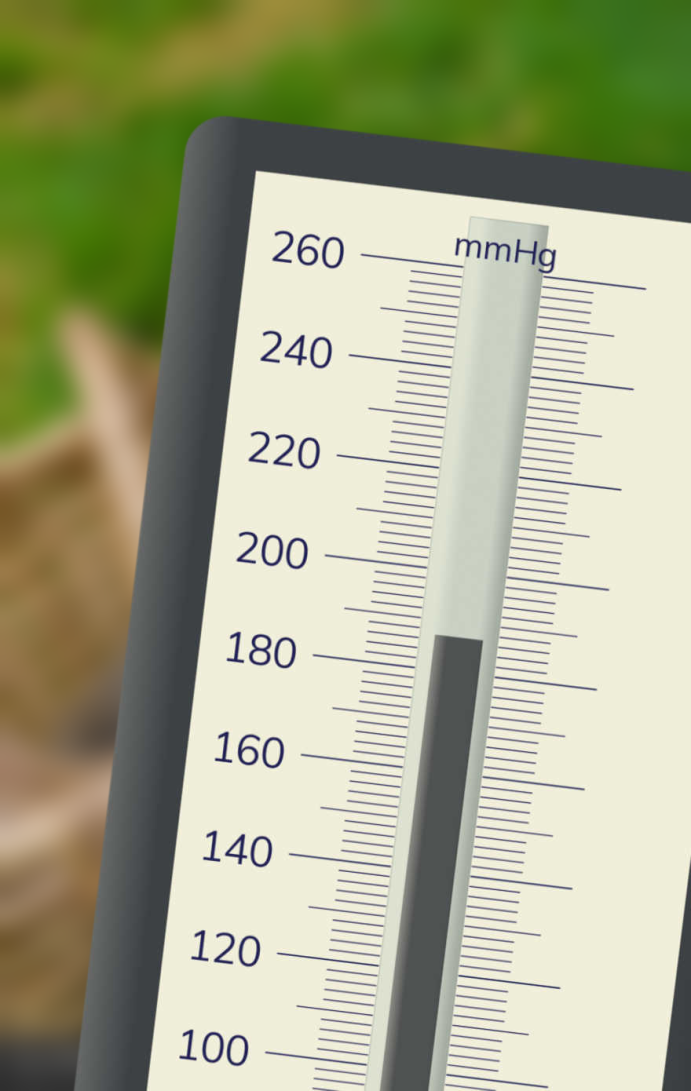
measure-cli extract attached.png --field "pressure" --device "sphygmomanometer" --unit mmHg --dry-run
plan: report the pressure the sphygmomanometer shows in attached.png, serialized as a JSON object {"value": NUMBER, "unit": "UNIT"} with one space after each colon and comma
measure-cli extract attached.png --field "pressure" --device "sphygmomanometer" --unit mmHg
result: {"value": 187, "unit": "mmHg"}
